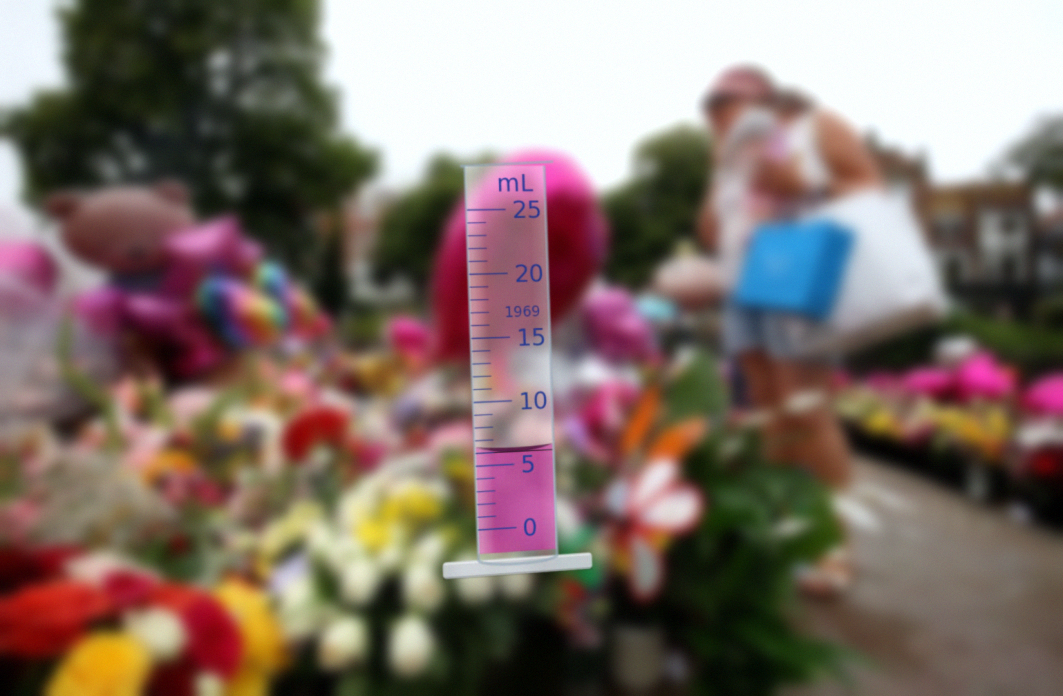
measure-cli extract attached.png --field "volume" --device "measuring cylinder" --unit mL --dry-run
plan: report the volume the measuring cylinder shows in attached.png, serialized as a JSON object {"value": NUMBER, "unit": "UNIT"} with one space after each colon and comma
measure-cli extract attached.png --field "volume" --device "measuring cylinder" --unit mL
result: {"value": 6, "unit": "mL"}
